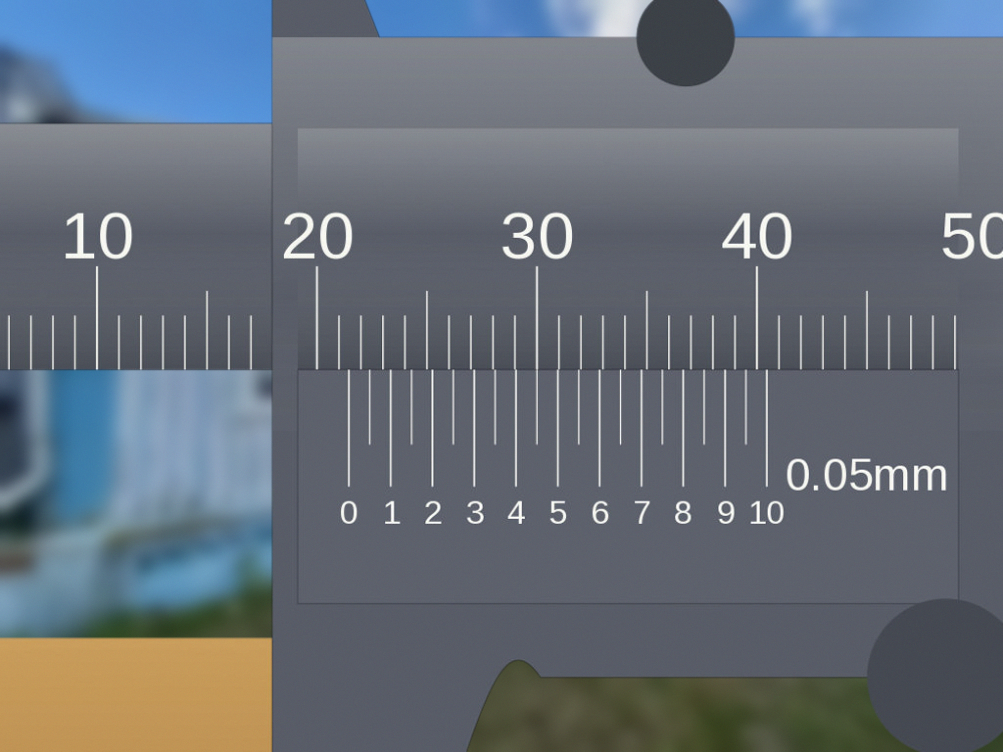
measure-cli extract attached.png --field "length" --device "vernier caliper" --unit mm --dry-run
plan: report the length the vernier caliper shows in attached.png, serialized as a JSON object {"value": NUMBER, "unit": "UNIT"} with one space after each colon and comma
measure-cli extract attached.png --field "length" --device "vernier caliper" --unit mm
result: {"value": 21.45, "unit": "mm"}
